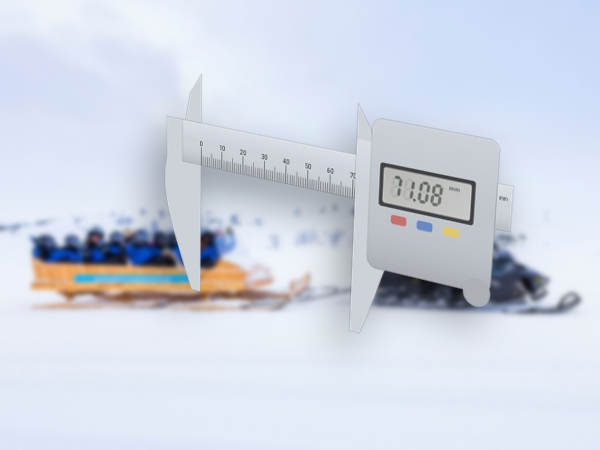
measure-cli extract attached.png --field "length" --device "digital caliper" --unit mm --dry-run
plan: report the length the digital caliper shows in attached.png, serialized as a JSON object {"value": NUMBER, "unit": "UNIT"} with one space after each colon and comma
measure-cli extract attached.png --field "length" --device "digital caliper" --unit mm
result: {"value": 71.08, "unit": "mm"}
